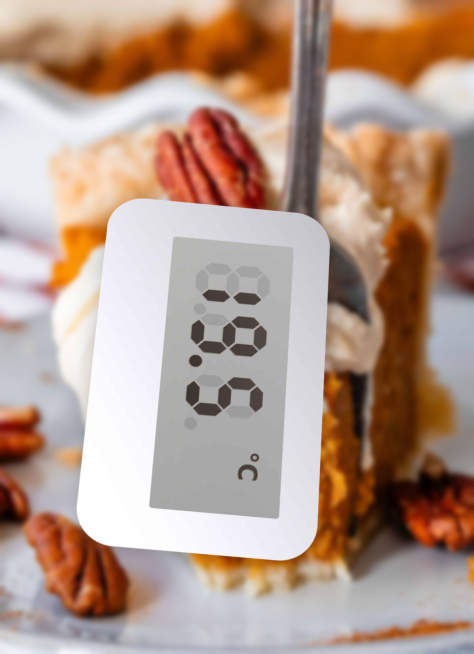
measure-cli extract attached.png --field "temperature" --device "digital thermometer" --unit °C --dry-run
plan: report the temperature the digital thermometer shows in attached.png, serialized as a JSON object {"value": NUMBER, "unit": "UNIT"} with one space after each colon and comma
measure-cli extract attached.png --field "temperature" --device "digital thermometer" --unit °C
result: {"value": 19.5, "unit": "°C"}
